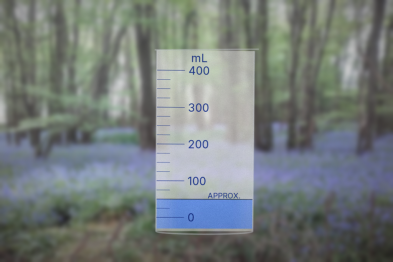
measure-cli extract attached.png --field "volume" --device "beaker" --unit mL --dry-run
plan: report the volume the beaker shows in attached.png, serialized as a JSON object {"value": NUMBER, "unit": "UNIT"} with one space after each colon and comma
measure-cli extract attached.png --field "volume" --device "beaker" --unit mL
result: {"value": 50, "unit": "mL"}
